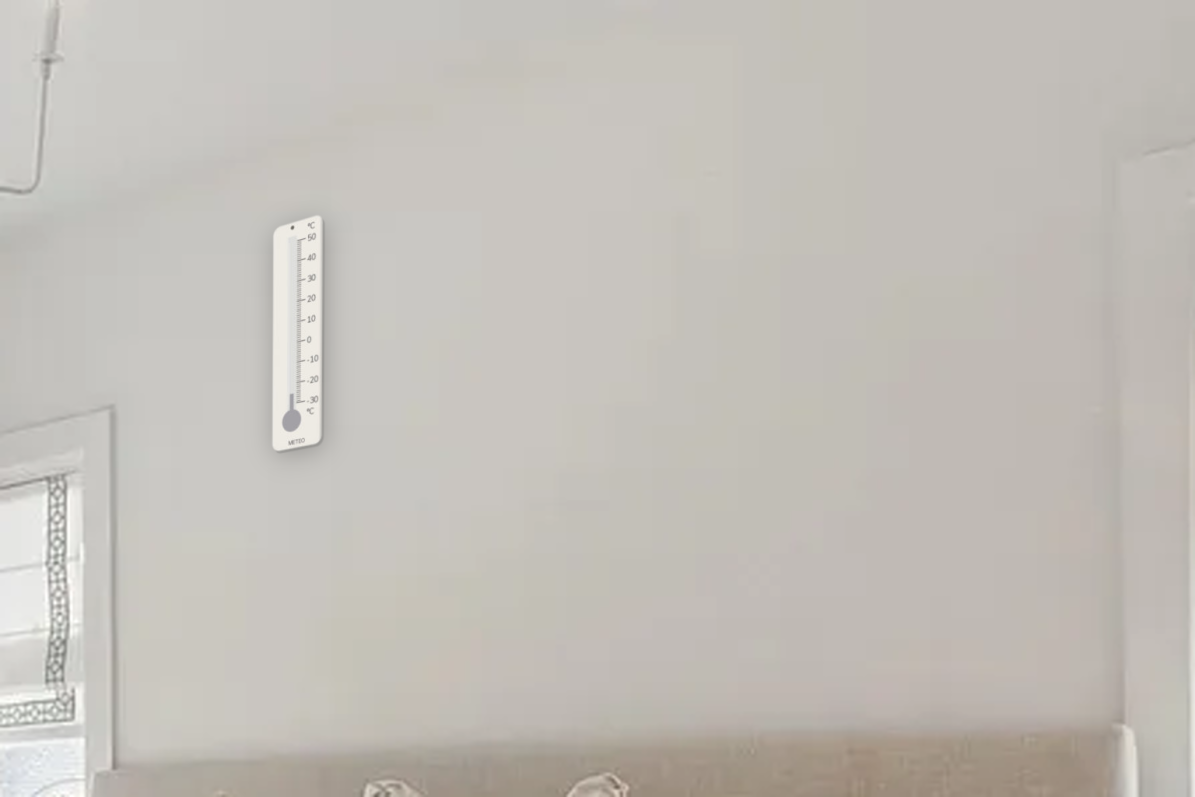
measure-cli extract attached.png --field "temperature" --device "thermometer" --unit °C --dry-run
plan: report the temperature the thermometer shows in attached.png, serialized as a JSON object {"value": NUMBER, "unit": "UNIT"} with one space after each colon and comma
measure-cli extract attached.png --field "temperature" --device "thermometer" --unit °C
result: {"value": -25, "unit": "°C"}
